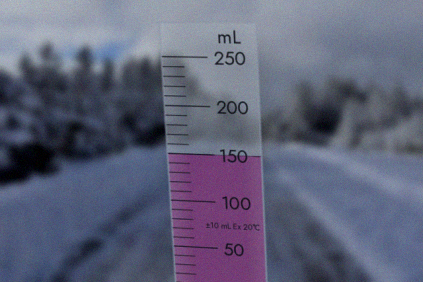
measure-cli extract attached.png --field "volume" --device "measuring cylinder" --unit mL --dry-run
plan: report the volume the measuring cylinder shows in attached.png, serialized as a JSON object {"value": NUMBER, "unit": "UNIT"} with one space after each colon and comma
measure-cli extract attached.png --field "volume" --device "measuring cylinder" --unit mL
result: {"value": 150, "unit": "mL"}
